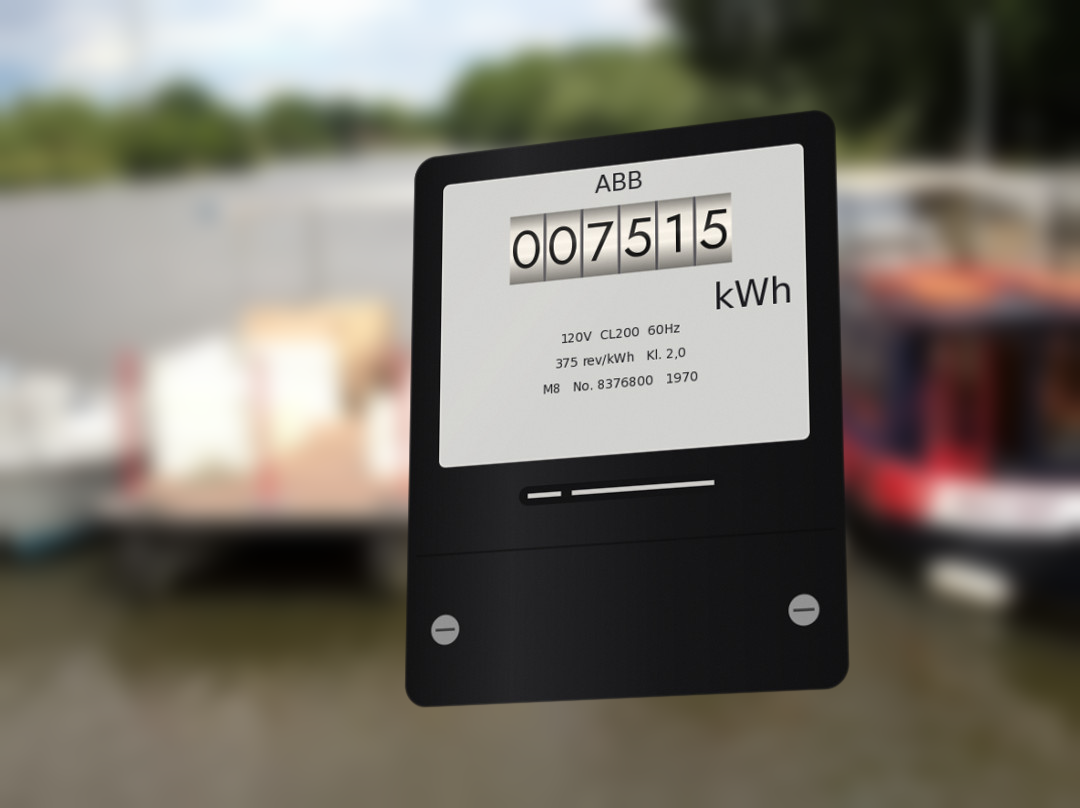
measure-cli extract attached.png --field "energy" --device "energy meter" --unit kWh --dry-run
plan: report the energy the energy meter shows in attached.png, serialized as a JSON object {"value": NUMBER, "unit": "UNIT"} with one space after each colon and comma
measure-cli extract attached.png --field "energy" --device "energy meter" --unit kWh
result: {"value": 7515, "unit": "kWh"}
